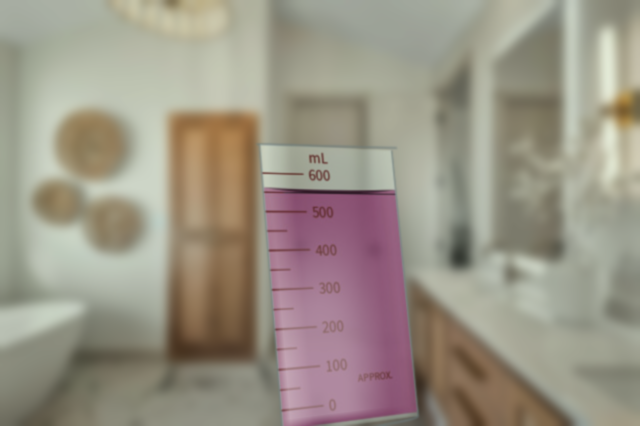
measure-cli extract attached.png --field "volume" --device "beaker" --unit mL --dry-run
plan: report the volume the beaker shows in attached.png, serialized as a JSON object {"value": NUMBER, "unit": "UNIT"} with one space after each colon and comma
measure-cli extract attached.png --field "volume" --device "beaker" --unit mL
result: {"value": 550, "unit": "mL"}
